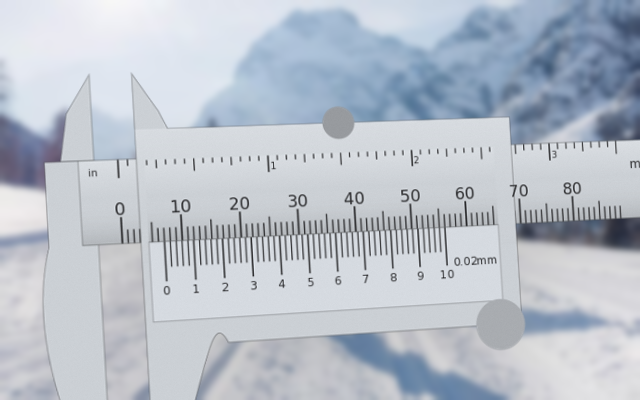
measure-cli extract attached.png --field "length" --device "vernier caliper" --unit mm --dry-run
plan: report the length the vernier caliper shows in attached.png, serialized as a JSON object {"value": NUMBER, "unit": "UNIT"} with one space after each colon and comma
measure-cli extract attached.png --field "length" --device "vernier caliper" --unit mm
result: {"value": 7.0, "unit": "mm"}
